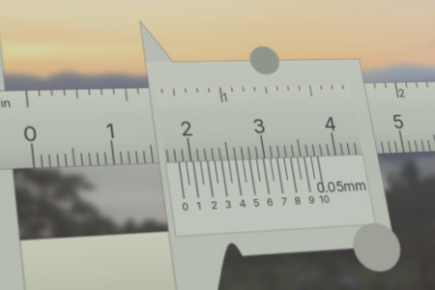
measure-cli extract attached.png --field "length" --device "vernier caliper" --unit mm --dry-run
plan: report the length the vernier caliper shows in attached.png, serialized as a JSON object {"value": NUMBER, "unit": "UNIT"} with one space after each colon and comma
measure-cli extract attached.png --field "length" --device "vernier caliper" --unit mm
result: {"value": 18.4, "unit": "mm"}
